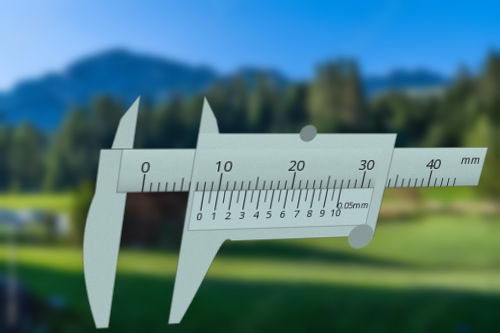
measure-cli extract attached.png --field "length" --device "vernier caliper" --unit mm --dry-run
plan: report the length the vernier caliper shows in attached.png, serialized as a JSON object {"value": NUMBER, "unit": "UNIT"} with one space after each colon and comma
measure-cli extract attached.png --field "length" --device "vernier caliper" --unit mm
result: {"value": 8.0, "unit": "mm"}
